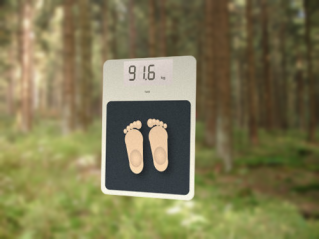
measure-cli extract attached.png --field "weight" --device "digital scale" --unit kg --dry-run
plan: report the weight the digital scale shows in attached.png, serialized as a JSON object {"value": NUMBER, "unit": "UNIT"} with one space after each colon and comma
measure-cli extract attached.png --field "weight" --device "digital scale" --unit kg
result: {"value": 91.6, "unit": "kg"}
